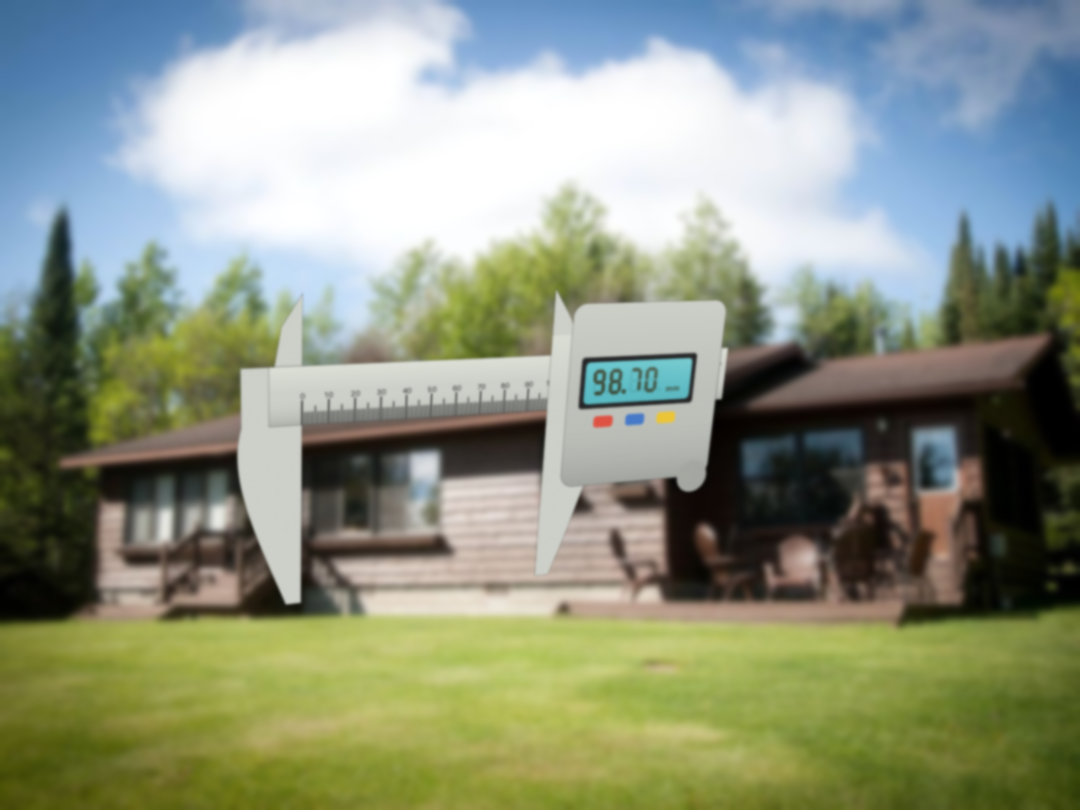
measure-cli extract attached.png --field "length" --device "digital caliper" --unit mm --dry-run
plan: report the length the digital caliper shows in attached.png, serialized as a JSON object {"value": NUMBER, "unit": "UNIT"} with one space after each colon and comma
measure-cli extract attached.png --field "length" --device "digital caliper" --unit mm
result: {"value": 98.70, "unit": "mm"}
